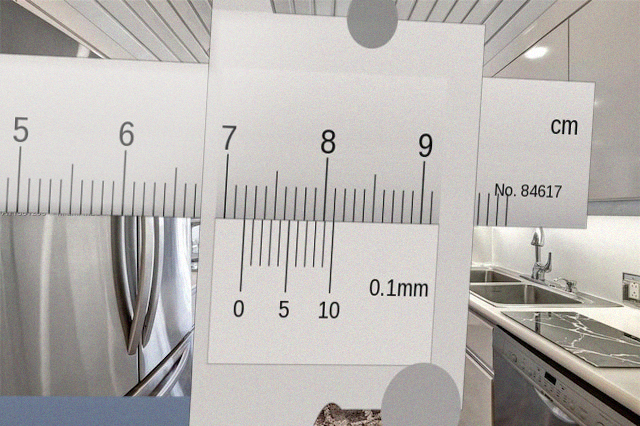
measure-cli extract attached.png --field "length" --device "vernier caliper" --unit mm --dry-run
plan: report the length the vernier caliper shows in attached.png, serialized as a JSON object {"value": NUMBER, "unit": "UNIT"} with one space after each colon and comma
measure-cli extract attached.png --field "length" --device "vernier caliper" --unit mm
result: {"value": 72.0, "unit": "mm"}
